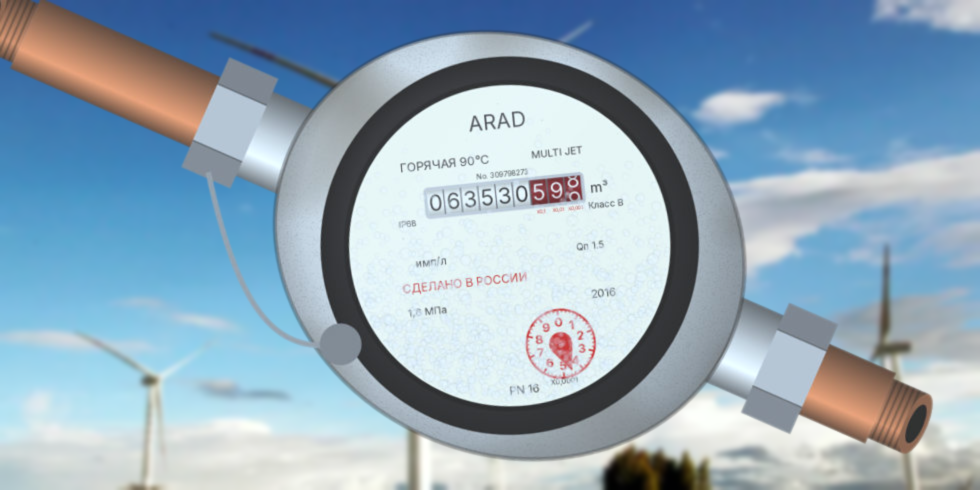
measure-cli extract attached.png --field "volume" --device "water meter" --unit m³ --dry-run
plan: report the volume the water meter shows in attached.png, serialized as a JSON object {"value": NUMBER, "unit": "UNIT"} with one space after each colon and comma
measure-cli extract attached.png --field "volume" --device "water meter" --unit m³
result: {"value": 63530.5984, "unit": "m³"}
